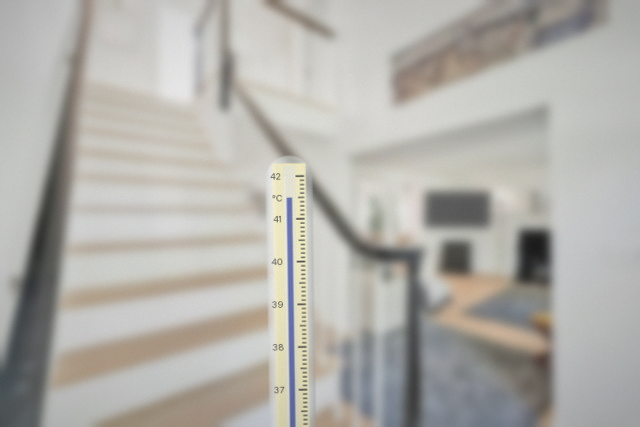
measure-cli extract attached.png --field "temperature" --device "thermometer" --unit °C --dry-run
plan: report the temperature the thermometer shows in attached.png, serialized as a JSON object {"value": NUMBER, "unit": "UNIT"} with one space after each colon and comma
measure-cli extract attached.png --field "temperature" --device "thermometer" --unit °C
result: {"value": 41.5, "unit": "°C"}
